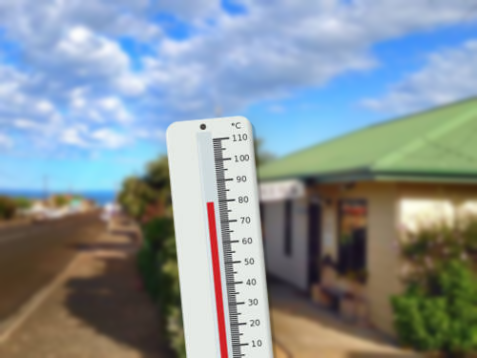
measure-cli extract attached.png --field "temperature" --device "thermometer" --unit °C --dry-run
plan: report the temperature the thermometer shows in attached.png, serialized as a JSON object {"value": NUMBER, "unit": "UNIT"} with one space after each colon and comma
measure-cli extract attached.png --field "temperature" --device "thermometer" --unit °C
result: {"value": 80, "unit": "°C"}
